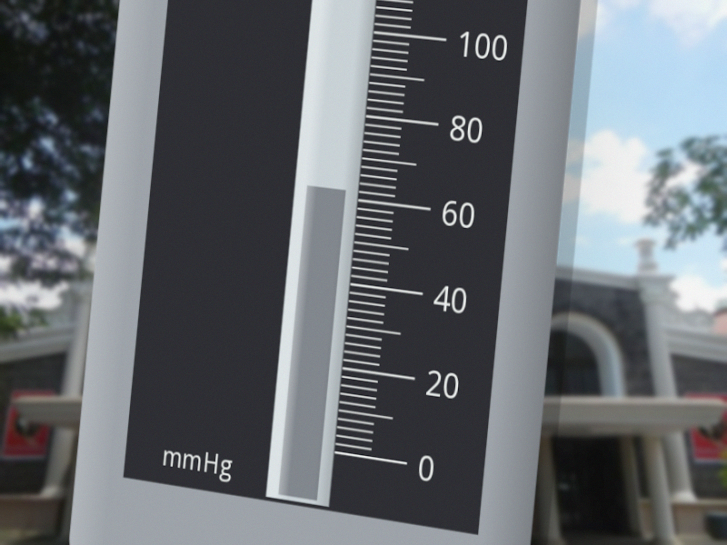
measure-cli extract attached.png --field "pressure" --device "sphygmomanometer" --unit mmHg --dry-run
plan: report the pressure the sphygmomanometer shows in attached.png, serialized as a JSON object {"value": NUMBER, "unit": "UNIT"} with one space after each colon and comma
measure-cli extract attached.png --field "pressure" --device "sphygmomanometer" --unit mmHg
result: {"value": 62, "unit": "mmHg"}
